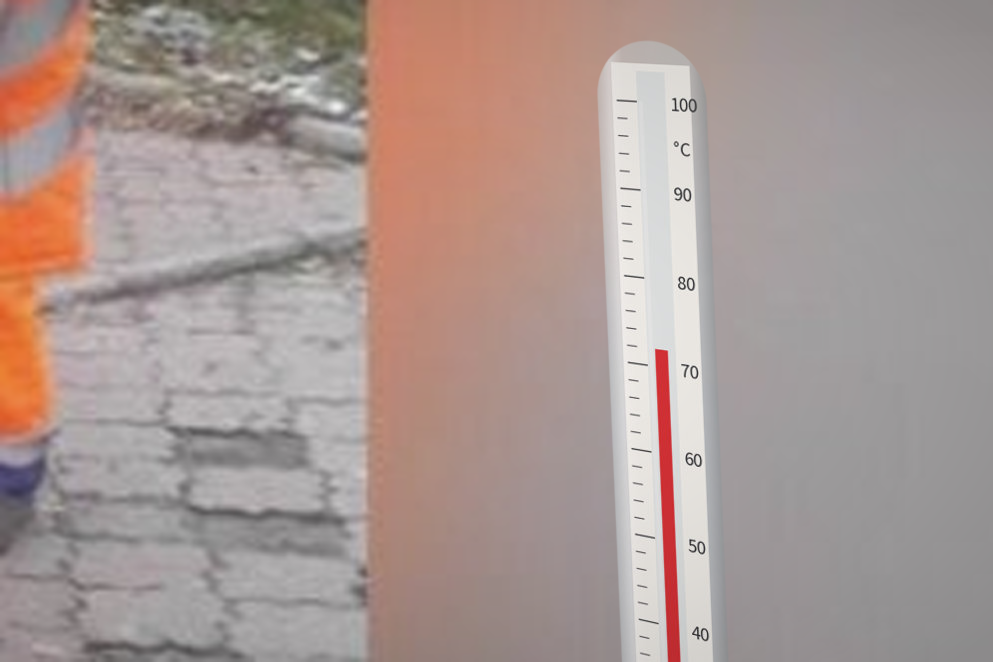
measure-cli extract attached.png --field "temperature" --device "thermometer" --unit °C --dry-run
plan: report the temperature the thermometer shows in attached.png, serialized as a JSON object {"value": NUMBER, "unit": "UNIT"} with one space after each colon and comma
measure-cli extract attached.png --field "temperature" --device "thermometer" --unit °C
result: {"value": 72, "unit": "°C"}
